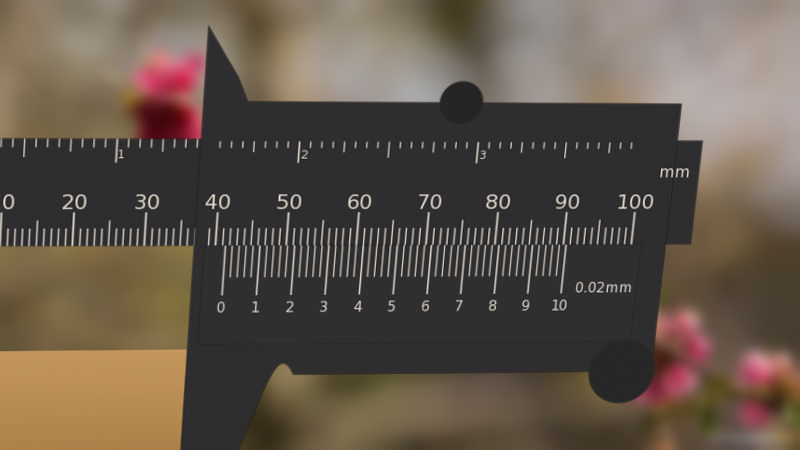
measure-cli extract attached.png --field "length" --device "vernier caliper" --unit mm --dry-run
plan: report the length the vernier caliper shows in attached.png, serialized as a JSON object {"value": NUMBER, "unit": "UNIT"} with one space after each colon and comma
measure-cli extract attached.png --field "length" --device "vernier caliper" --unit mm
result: {"value": 41.4, "unit": "mm"}
